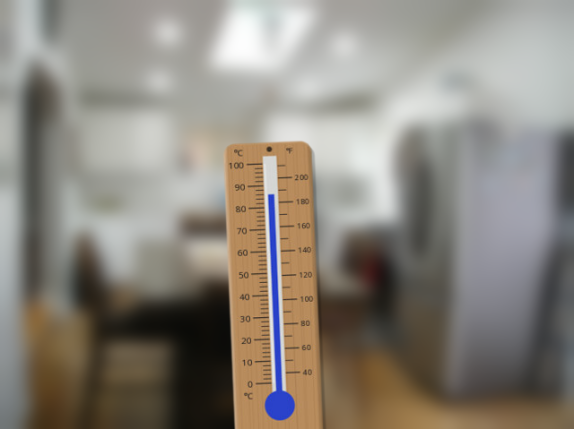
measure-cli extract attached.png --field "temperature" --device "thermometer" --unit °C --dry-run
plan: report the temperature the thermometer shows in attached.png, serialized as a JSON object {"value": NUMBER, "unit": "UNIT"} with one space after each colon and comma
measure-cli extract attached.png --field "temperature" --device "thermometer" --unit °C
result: {"value": 86, "unit": "°C"}
